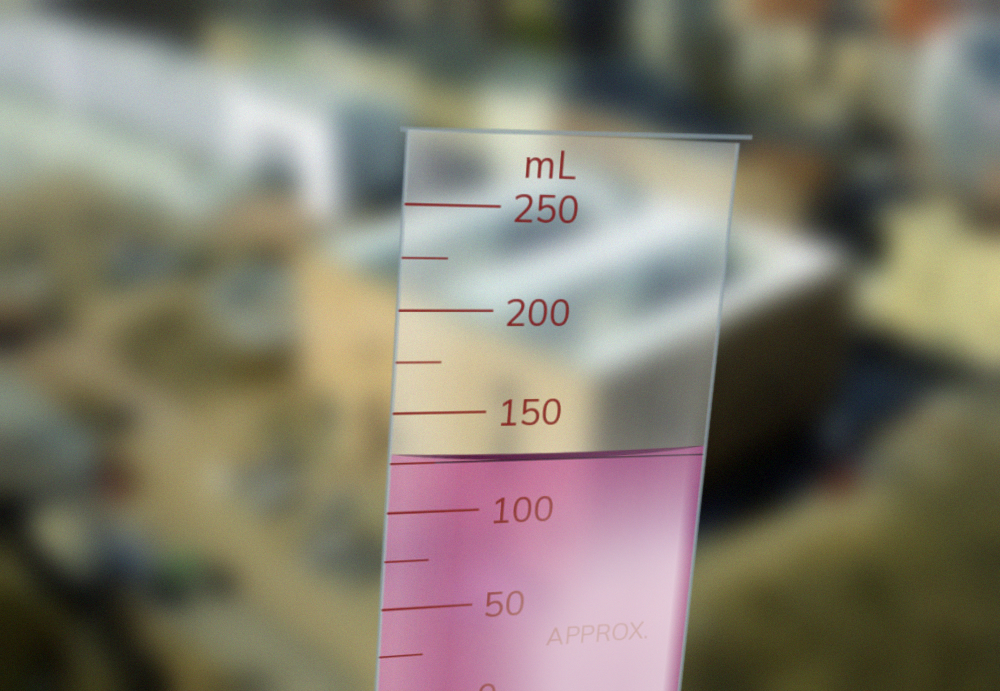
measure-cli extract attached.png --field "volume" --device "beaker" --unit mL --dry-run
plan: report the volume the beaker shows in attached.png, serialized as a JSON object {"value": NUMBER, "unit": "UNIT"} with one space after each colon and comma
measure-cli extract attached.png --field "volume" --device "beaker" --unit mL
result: {"value": 125, "unit": "mL"}
